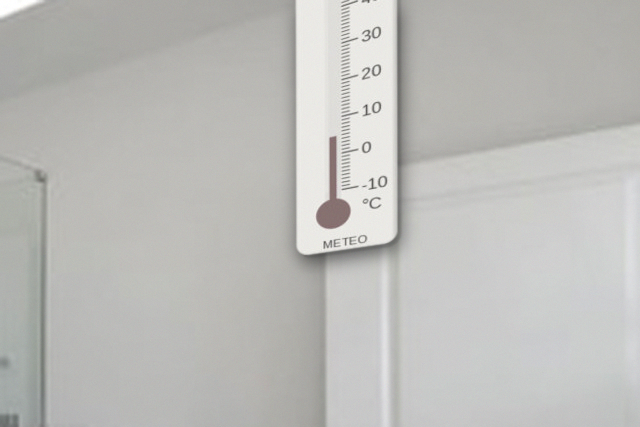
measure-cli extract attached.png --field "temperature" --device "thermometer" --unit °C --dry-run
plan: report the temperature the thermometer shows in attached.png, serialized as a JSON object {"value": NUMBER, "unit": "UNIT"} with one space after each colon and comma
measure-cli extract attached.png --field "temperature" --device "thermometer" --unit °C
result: {"value": 5, "unit": "°C"}
